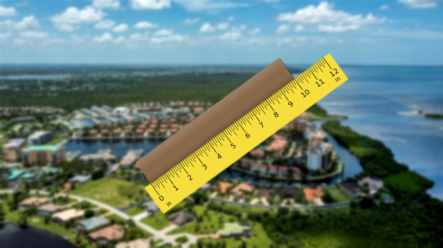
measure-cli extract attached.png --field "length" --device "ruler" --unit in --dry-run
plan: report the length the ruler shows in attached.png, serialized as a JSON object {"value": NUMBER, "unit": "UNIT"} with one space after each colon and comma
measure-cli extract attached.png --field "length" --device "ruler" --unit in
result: {"value": 10, "unit": "in"}
